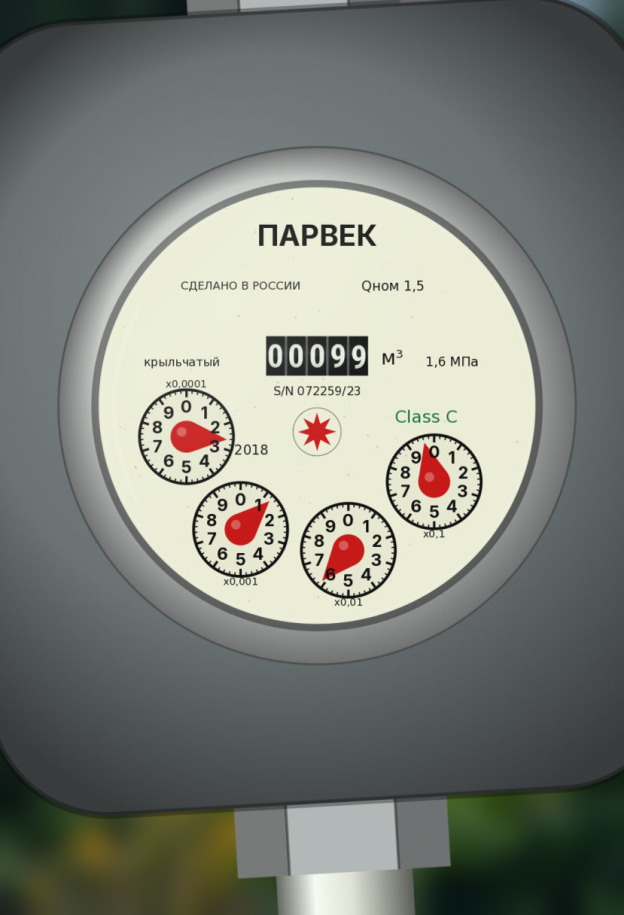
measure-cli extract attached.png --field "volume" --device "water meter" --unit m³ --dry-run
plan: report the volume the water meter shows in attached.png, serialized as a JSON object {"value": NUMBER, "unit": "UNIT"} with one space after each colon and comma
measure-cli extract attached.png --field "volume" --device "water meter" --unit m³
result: {"value": 98.9612, "unit": "m³"}
